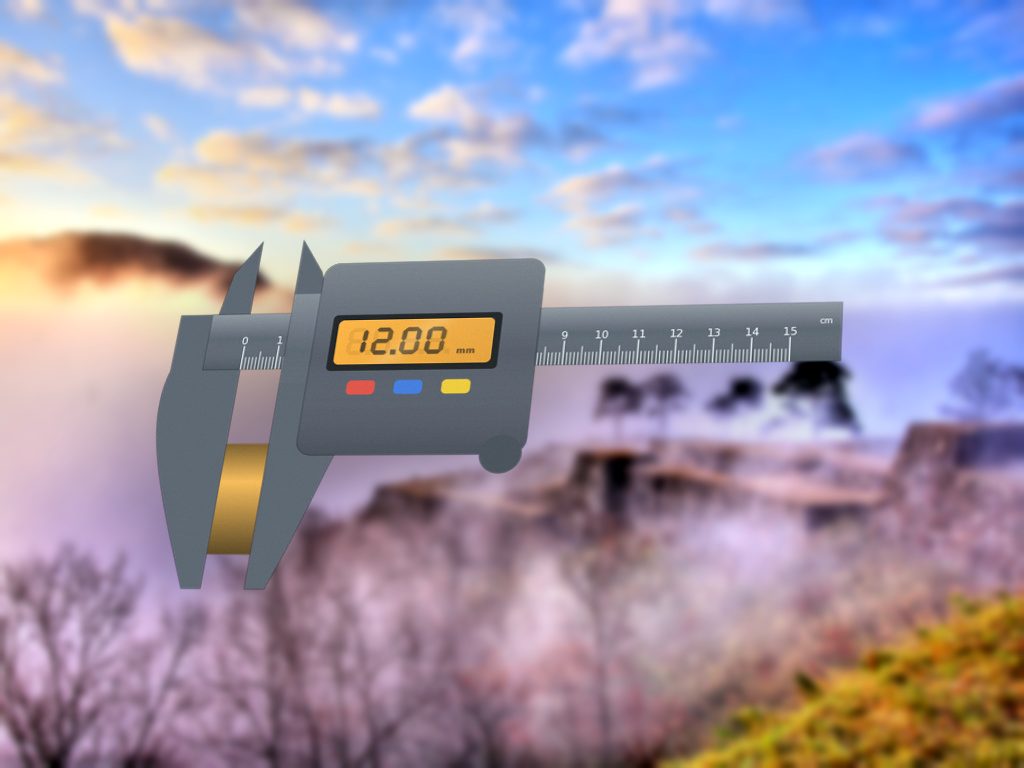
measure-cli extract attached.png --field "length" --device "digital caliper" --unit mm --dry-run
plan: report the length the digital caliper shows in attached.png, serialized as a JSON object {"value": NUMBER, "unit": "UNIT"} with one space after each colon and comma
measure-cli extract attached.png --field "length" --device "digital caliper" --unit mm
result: {"value": 12.00, "unit": "mm"}
